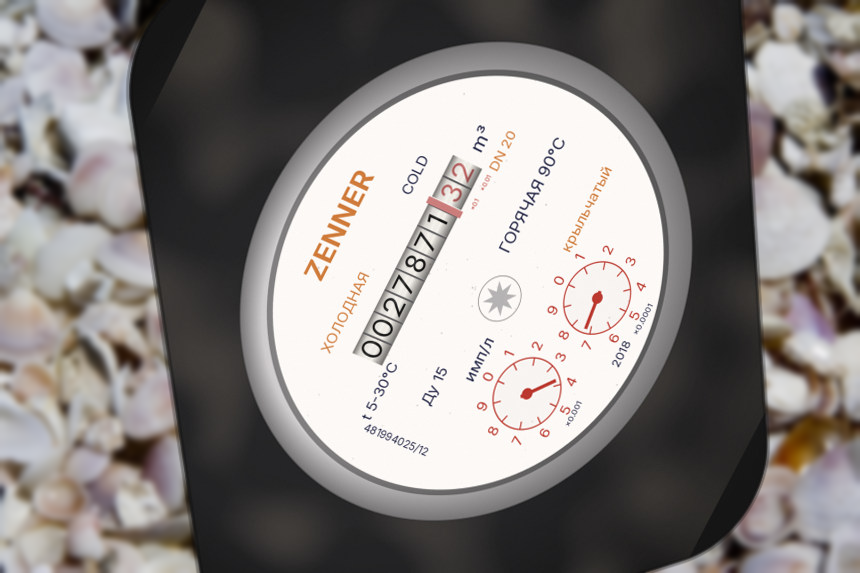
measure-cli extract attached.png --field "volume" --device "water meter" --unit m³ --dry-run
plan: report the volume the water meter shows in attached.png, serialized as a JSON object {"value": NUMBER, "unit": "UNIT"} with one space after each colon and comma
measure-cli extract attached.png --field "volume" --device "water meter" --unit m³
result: {"value": 27871.3237, "unit": "m³"}
